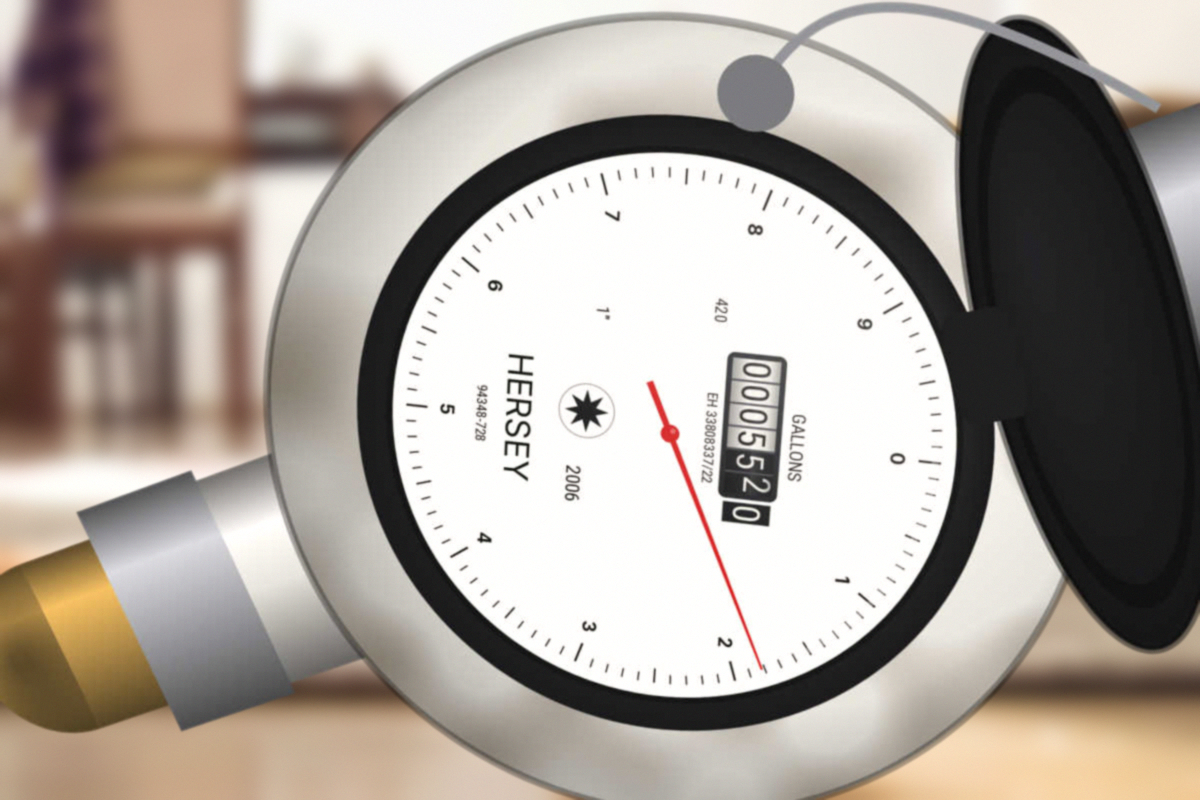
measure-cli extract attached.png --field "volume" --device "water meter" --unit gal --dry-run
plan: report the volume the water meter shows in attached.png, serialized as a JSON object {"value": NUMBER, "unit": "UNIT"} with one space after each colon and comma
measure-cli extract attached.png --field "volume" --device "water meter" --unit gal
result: {"value": 5521.8, "unit": "gal"}
